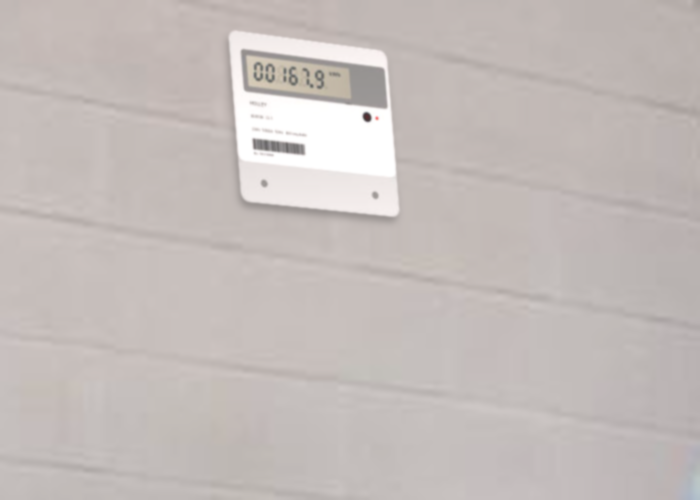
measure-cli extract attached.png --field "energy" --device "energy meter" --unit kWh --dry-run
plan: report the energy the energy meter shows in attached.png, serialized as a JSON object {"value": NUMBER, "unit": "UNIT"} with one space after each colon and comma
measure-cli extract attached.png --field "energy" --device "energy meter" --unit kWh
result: {"value": 167.9, "unit": "kWh"}
